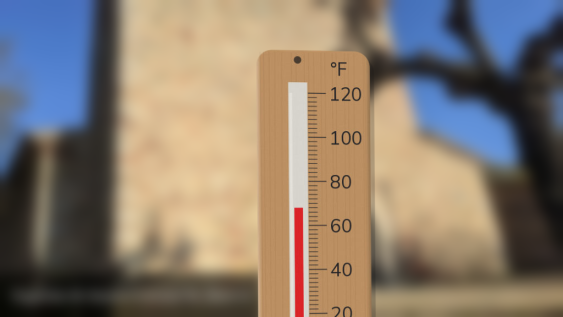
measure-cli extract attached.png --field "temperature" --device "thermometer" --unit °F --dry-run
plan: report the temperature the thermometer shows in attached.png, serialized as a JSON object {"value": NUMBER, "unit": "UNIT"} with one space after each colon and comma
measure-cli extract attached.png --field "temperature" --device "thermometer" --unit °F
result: {"value": 68, "unit": "°F"}
